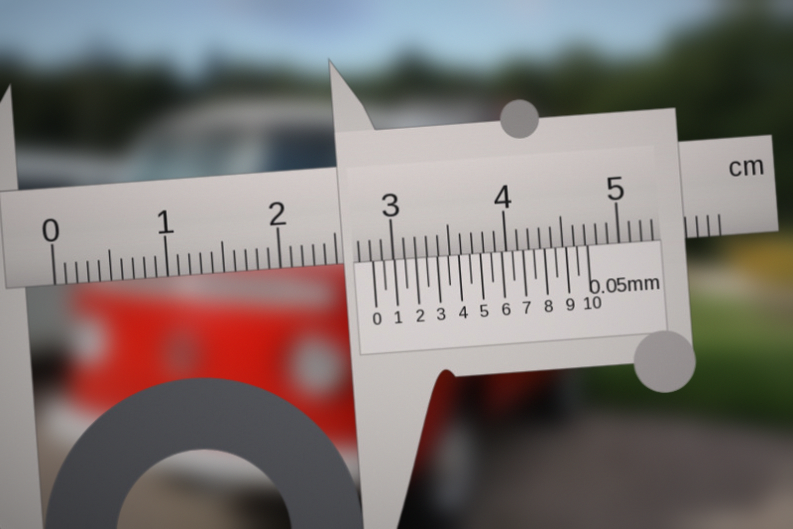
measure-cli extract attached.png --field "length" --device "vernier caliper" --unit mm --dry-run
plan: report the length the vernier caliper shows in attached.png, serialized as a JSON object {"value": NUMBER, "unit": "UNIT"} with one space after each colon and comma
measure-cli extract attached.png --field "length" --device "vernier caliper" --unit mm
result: {"value": 28.2, "unit": "mm"}
